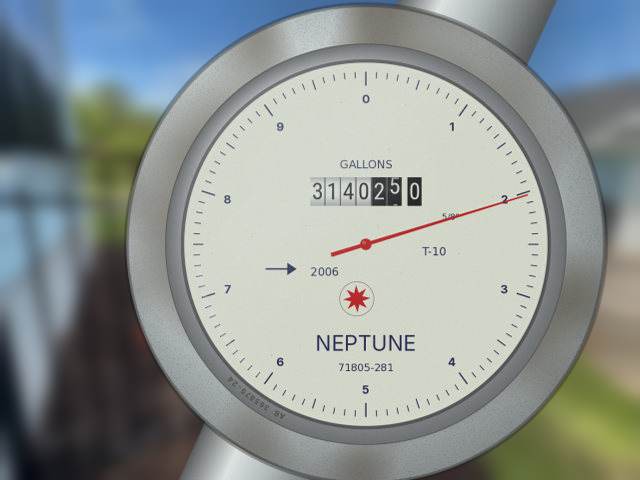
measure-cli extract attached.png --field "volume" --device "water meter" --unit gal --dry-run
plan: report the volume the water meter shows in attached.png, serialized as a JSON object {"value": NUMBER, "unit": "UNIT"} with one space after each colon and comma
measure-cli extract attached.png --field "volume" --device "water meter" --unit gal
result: {"value": 3140252.0, "unit": "gal"}
